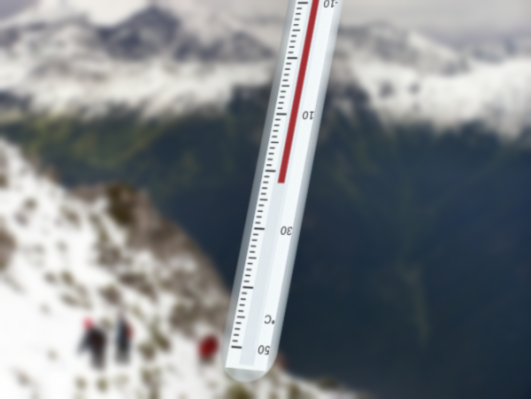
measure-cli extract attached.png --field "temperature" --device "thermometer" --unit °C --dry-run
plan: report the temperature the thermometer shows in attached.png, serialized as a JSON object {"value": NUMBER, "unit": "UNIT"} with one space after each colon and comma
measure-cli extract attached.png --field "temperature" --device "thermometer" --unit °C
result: {"value": 22, "unit": "°C"}
